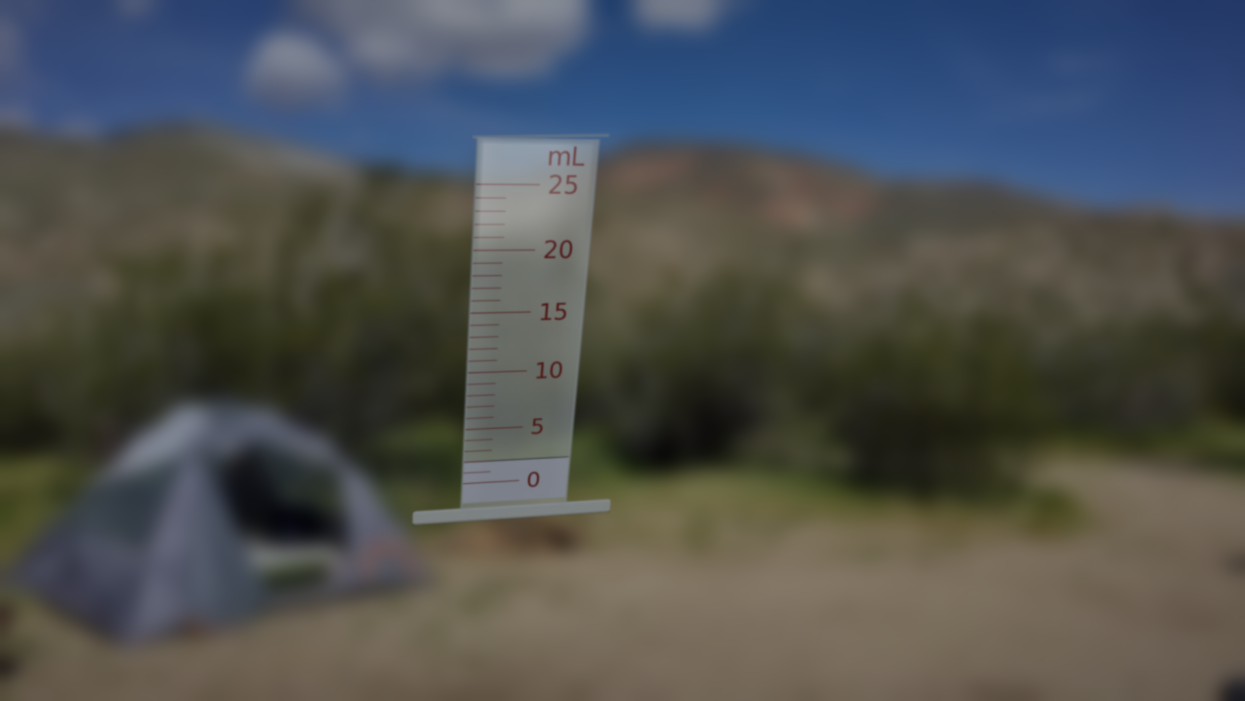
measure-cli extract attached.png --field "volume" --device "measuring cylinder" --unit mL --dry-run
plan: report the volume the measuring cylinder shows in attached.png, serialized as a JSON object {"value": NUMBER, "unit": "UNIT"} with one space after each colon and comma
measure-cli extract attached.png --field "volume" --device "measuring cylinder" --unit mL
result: {"value": 2, "unit": "mL"}
